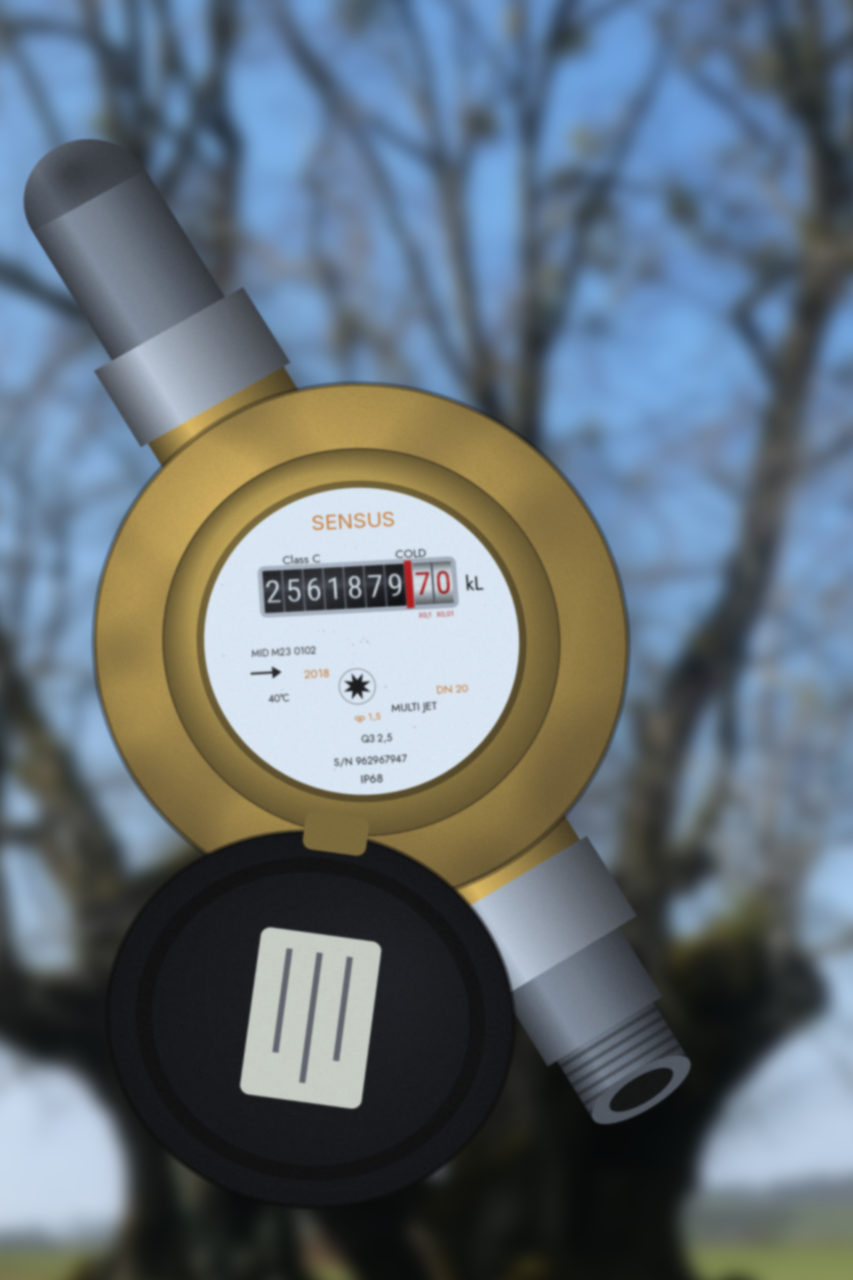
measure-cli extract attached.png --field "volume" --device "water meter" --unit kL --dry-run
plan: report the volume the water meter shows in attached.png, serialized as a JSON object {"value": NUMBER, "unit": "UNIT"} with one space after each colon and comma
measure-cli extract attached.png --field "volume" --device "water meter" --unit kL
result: {"value": 2561879.70, "unit": "kL"}
